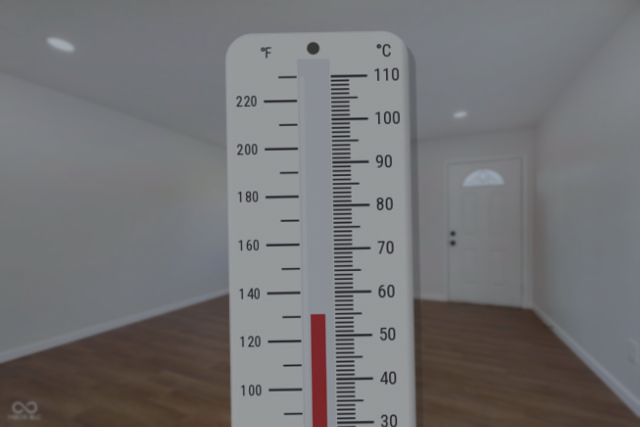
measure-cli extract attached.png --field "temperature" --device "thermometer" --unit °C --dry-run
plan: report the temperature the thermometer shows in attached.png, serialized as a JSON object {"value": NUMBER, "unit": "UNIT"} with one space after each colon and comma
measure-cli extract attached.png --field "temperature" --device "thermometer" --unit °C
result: {"value": 55, "unit": "°C"}
